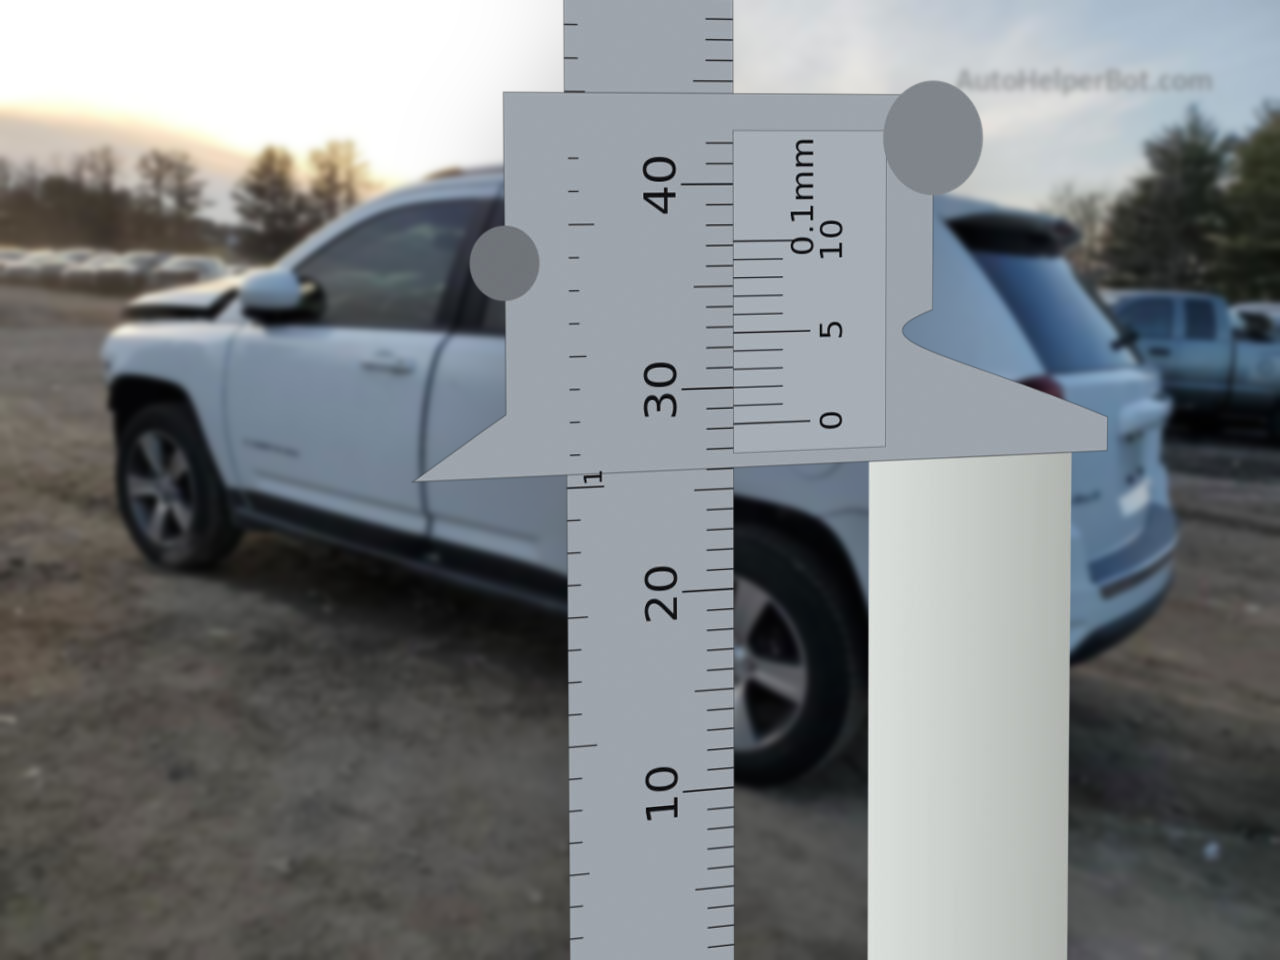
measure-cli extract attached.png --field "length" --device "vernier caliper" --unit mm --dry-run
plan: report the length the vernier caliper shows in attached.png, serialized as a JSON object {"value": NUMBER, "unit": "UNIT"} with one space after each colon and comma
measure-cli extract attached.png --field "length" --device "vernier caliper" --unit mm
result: {"value": 28.2, "unit": "mm"}
